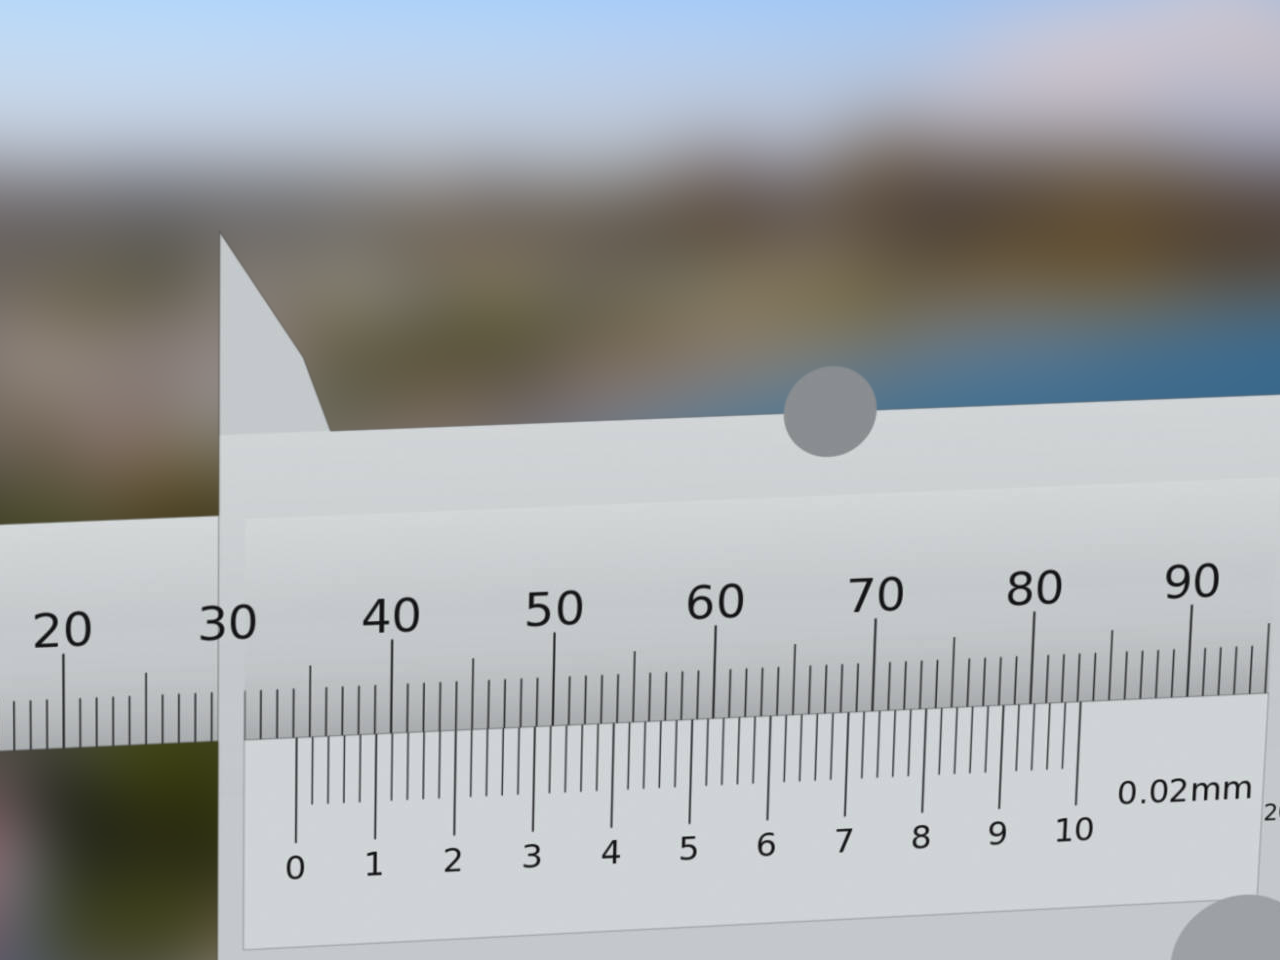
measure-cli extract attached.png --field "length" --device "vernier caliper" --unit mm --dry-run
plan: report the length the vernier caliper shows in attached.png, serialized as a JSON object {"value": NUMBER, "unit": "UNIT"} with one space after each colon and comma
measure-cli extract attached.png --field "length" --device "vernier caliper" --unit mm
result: {"value": 34.2, "unit": "mm"}
